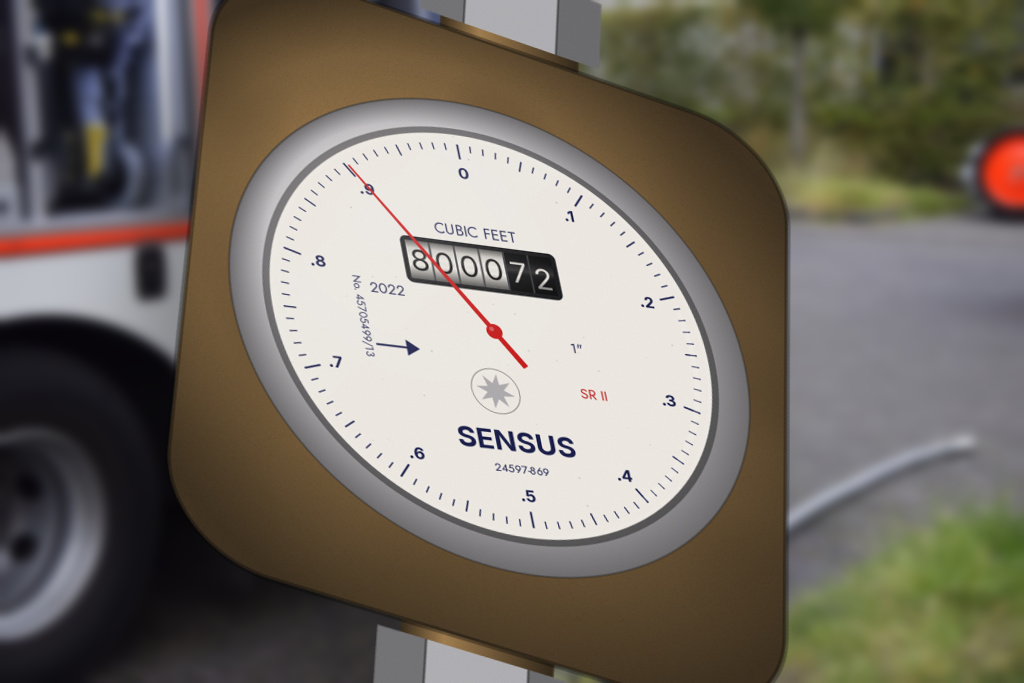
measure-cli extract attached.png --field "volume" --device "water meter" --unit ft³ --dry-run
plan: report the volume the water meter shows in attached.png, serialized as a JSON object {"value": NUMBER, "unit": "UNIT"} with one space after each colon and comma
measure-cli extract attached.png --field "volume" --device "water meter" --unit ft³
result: {"value": 800071.90, "unit": "ft³"}
